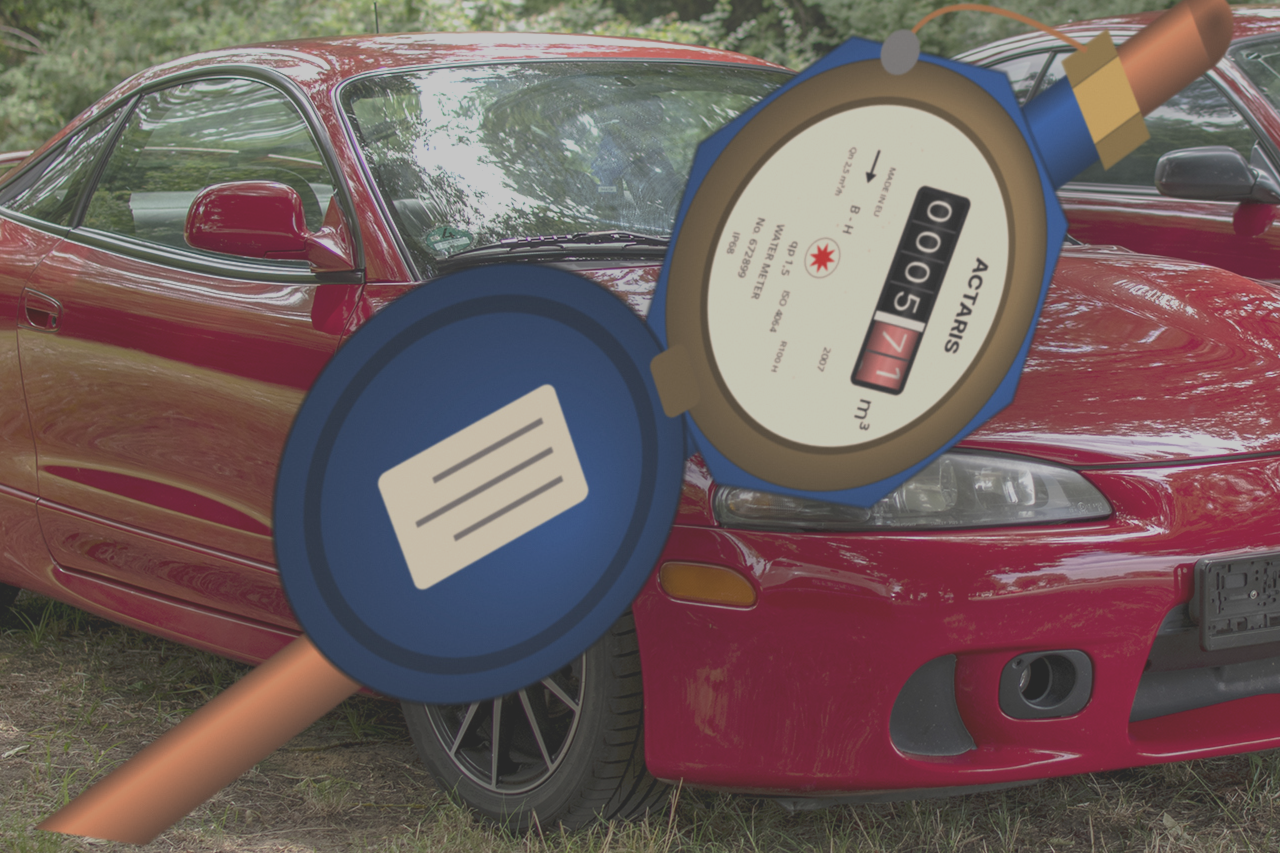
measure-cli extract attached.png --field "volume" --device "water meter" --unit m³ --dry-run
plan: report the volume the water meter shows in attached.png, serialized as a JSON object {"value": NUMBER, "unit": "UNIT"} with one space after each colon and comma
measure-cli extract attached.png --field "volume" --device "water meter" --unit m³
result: {"value": 5.71, "unit": "m³"}
